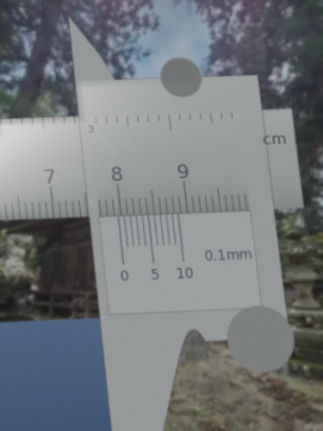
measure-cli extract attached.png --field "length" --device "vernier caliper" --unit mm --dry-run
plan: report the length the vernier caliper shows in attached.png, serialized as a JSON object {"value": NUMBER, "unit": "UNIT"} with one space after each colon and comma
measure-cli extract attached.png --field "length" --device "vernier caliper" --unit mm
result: {"value": 79.6, "unit": "mm"}
